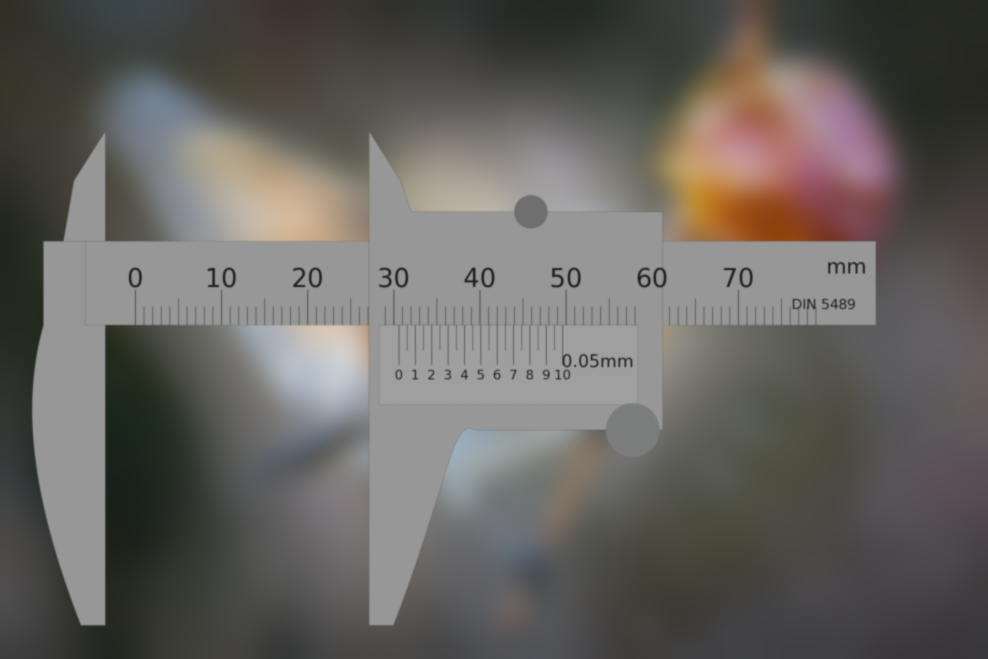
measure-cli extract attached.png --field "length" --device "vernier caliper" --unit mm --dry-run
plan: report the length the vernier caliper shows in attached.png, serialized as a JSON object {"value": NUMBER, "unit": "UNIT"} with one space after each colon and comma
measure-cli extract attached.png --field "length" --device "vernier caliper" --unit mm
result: {"value": 30.6, "unit": "mm"}
